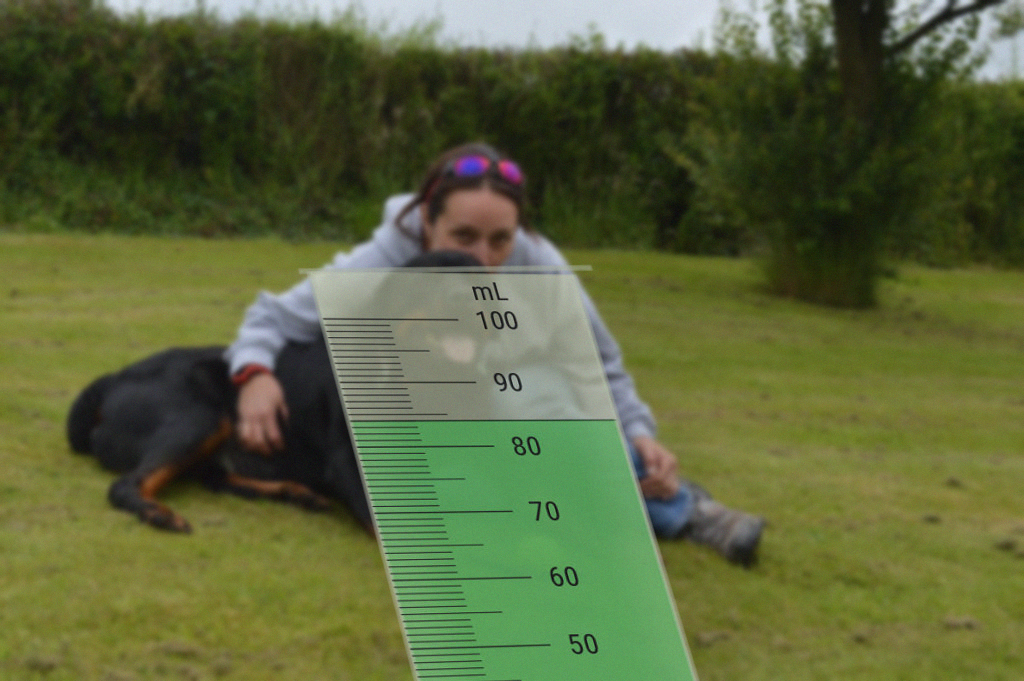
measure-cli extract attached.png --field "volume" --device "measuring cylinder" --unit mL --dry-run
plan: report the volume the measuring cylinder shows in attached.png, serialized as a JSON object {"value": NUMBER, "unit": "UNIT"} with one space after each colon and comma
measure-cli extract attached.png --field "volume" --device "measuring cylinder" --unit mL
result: {"value": 84, "unit": "mL"}
